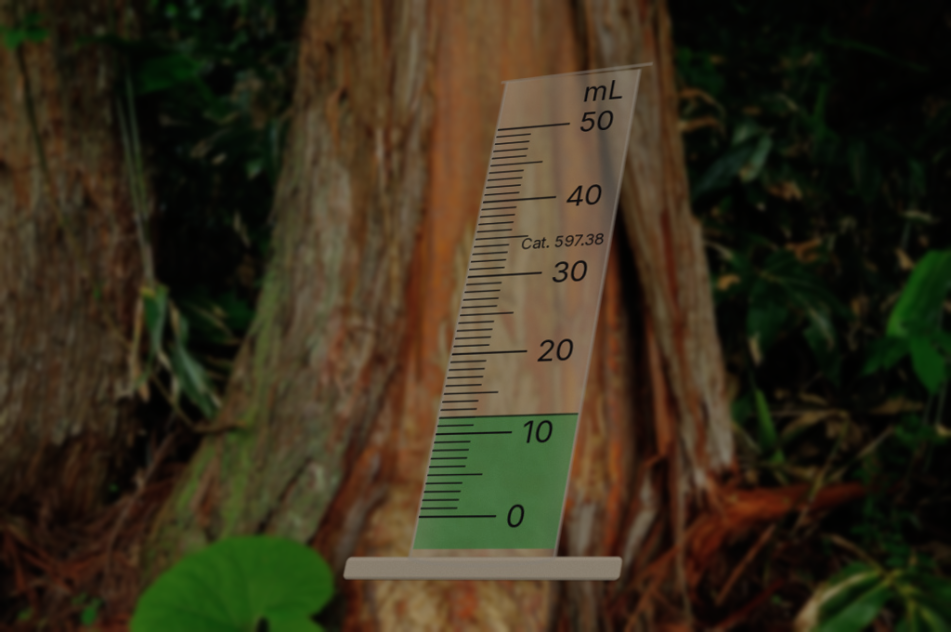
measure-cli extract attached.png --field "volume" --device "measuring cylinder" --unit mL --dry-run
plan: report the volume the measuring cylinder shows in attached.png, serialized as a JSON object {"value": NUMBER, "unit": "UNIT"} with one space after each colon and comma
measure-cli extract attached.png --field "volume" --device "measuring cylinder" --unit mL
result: {"value": 12, "unit": "mL"}
